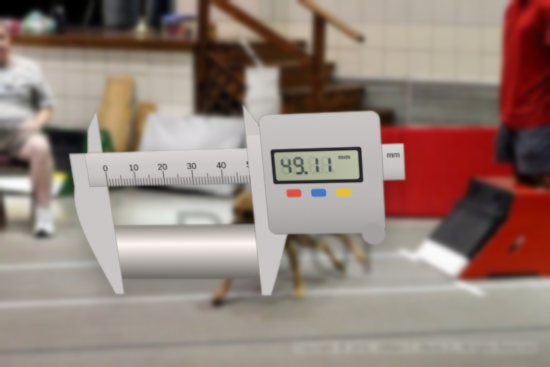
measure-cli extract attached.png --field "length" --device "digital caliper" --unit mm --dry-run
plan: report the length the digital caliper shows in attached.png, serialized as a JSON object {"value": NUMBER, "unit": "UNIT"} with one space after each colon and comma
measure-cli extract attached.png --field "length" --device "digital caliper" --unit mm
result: {"value": 49.11, "unit": "mm"}
